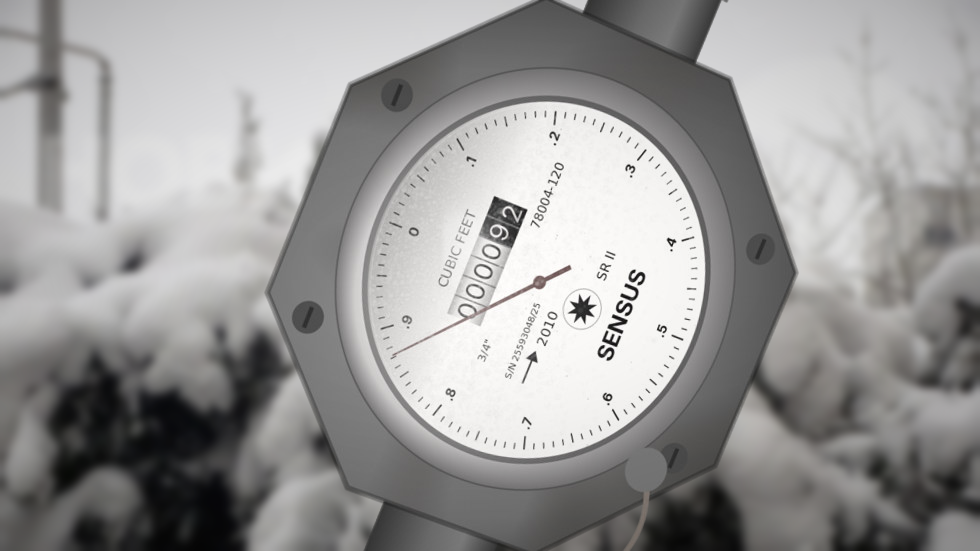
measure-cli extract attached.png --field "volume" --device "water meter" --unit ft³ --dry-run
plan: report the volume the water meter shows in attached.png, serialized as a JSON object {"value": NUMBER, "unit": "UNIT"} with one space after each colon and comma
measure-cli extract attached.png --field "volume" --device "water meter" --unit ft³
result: {"value": 91.87, "unit": "ft³"}
